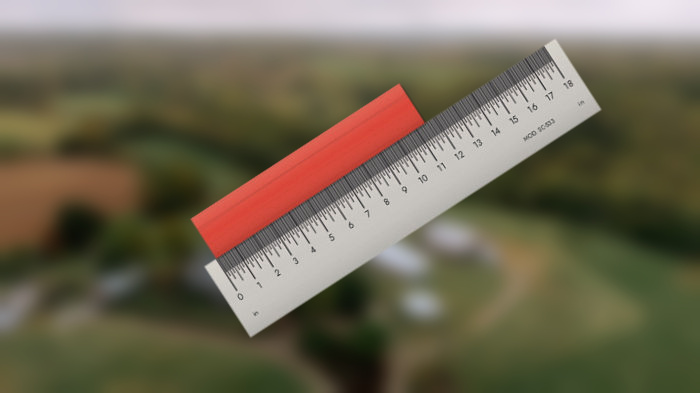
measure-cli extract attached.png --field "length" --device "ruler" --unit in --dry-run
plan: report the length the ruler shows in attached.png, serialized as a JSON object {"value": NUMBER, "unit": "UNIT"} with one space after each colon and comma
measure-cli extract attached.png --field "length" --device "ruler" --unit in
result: {"value": 11.5, "unit": "in"}
